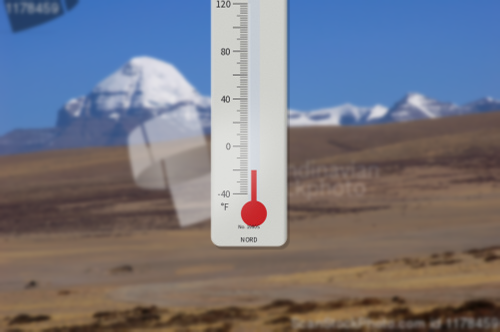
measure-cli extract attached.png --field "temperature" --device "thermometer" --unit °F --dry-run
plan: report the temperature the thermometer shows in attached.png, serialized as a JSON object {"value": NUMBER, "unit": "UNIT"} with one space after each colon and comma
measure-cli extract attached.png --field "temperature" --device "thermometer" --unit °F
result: {"value": -20, "unit": "°F"}
